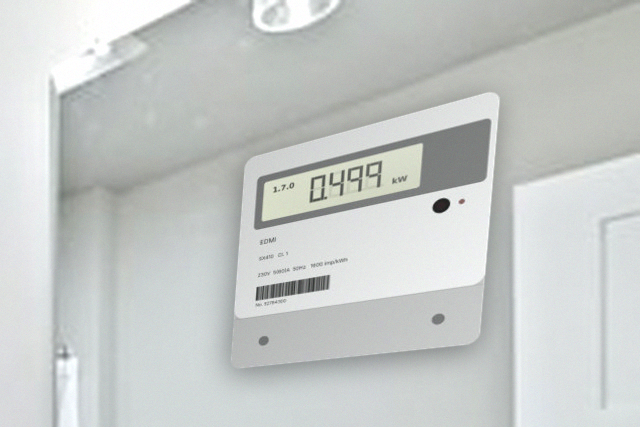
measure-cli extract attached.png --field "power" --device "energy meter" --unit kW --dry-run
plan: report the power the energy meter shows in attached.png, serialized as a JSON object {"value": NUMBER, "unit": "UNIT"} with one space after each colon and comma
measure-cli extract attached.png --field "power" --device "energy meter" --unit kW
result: {"value": 0.499, "unit": "kW"}
